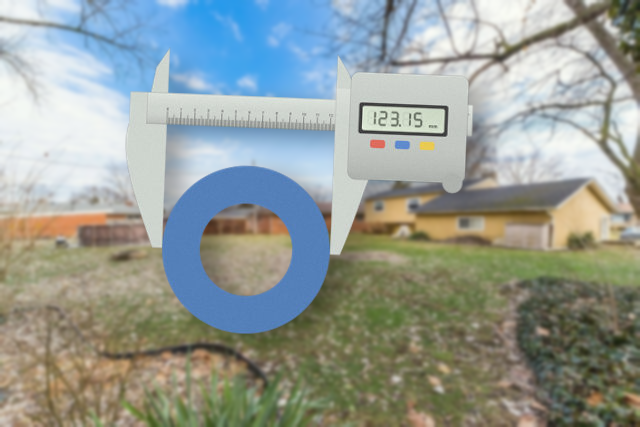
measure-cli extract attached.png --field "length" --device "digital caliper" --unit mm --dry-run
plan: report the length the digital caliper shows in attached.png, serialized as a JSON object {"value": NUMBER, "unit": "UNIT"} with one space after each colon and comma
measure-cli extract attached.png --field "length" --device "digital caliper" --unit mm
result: {"value": 123.15, "unit": "mm"}
